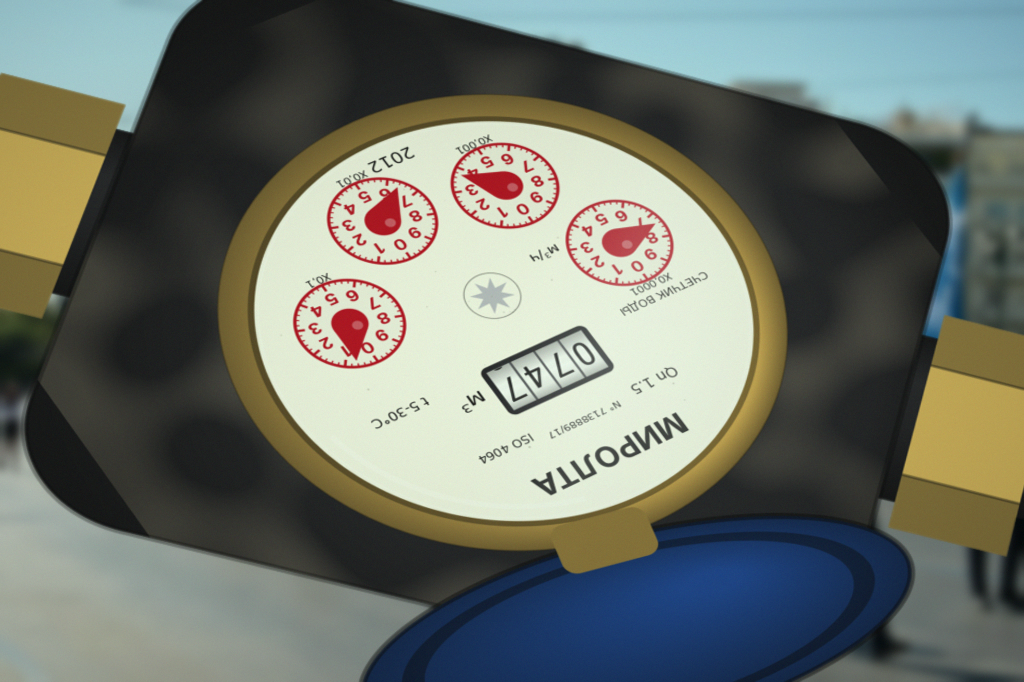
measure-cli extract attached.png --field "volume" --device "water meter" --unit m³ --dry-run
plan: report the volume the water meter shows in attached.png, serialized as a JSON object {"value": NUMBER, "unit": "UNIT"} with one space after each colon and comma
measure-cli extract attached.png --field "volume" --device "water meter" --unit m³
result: {"value": 747.0637, "unit": "m³"}
